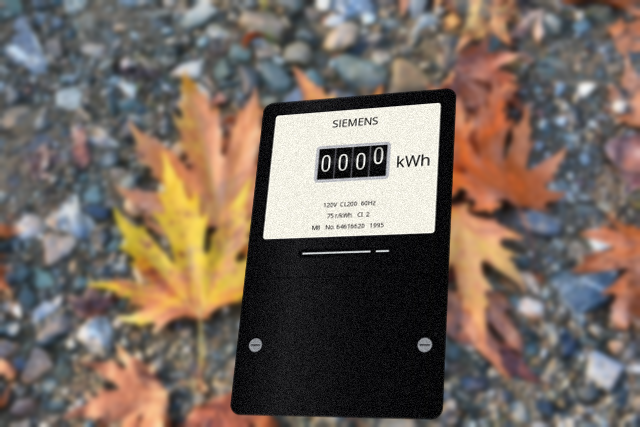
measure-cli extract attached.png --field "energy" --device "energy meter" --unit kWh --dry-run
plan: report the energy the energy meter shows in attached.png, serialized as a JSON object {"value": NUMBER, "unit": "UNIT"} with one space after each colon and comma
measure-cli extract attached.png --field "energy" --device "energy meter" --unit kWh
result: {"value": 0, "unit": "kWh"}
